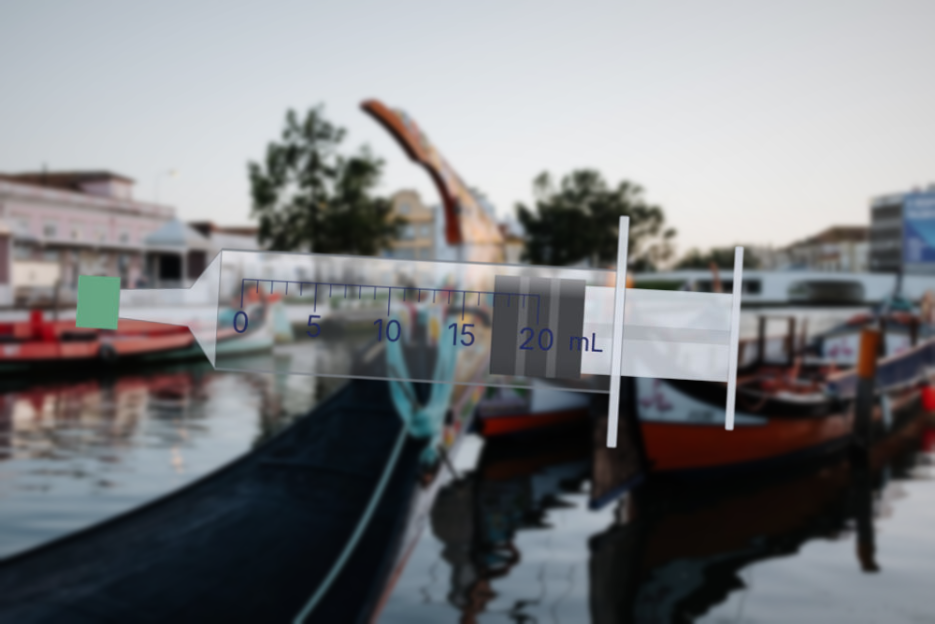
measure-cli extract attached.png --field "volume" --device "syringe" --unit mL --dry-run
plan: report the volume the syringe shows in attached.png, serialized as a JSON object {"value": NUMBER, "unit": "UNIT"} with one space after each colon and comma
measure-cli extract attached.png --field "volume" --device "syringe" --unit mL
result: {"value": 17, "unit": "mL"}
